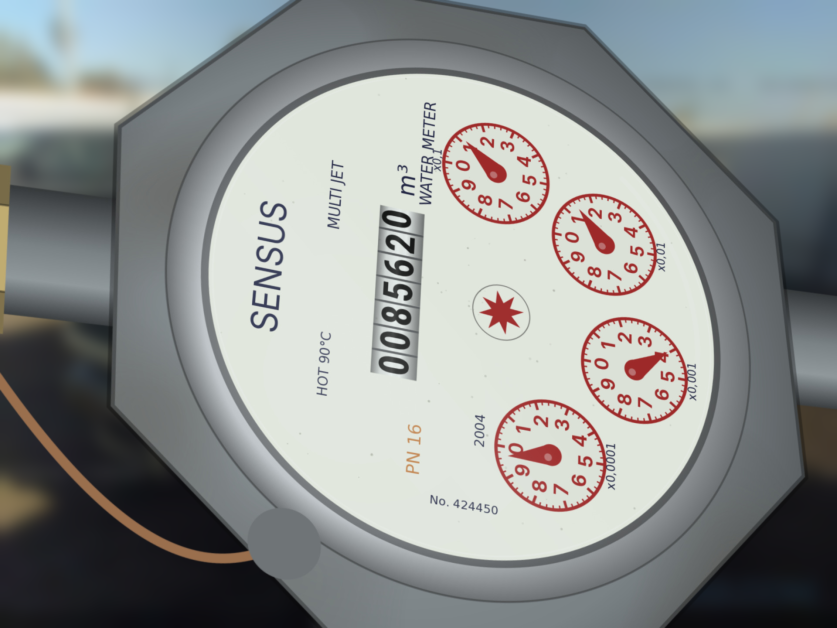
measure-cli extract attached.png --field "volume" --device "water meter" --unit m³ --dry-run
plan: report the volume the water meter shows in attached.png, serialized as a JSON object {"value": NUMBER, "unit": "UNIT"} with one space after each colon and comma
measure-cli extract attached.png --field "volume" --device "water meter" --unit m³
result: {"value": 85620.1139, "unit": "m³"}
